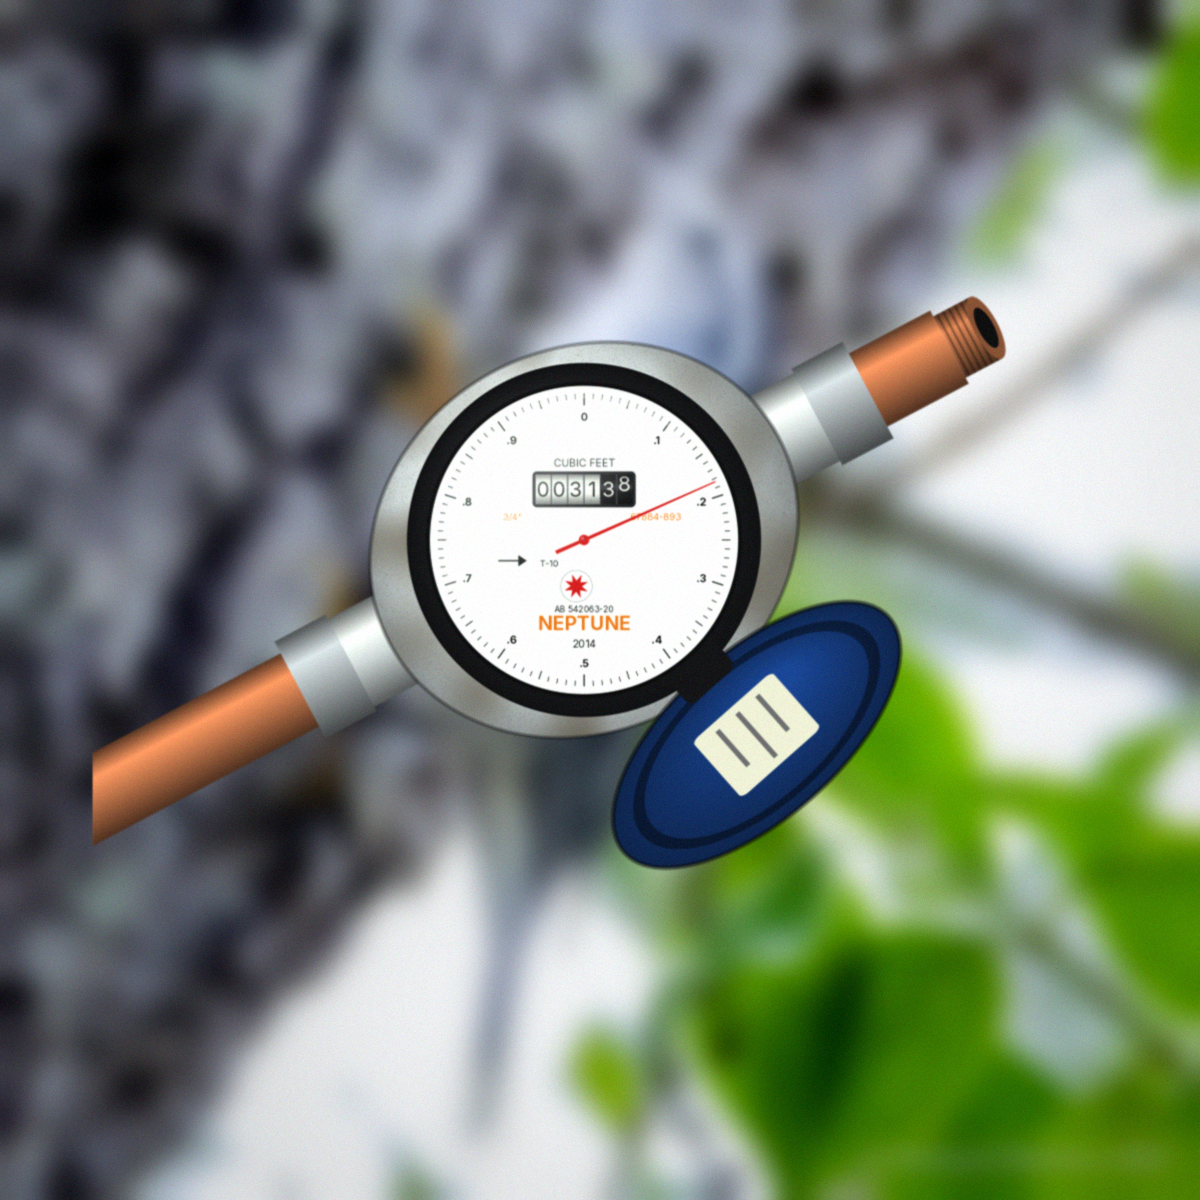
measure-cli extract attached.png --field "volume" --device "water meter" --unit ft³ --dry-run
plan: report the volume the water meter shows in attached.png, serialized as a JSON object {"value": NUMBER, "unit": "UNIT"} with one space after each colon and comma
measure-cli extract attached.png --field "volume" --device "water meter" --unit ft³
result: {"value": 3138.18, "unit": "ft³"}
